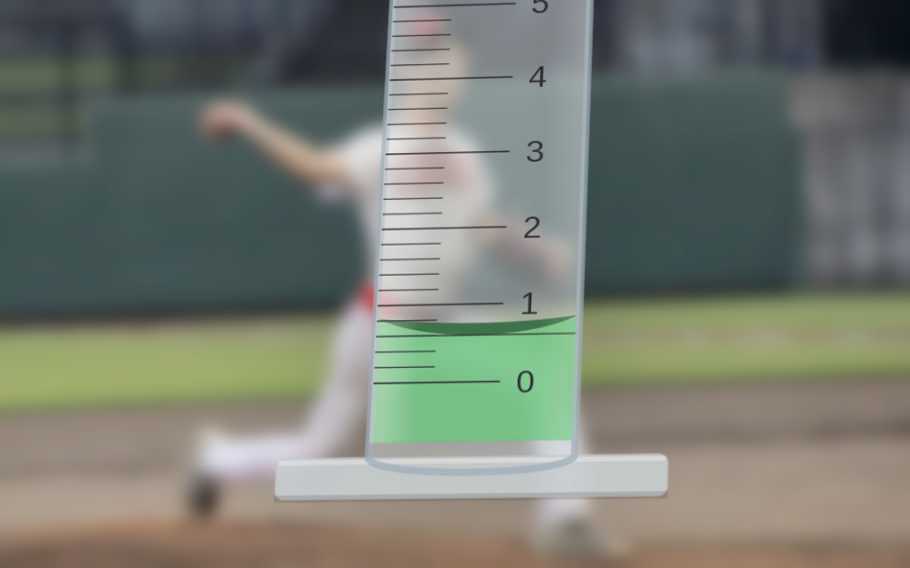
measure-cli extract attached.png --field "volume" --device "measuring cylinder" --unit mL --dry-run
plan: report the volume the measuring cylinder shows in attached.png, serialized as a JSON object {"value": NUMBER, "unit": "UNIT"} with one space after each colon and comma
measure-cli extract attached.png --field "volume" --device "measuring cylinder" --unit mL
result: {"value": 0.6, "unit": "mL"}
